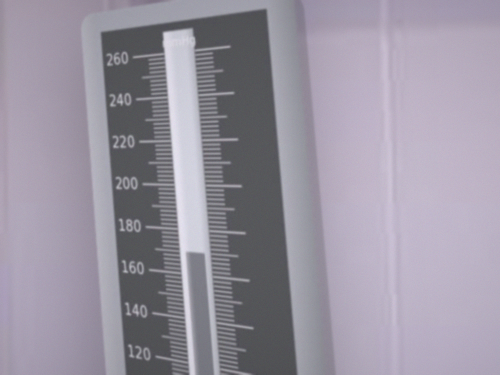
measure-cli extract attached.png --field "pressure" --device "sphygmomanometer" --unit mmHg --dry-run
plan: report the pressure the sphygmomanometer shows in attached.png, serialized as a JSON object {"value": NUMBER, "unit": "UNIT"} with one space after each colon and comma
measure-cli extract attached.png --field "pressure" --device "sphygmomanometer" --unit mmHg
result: {"value": 170, "unit": "mmHg"}
